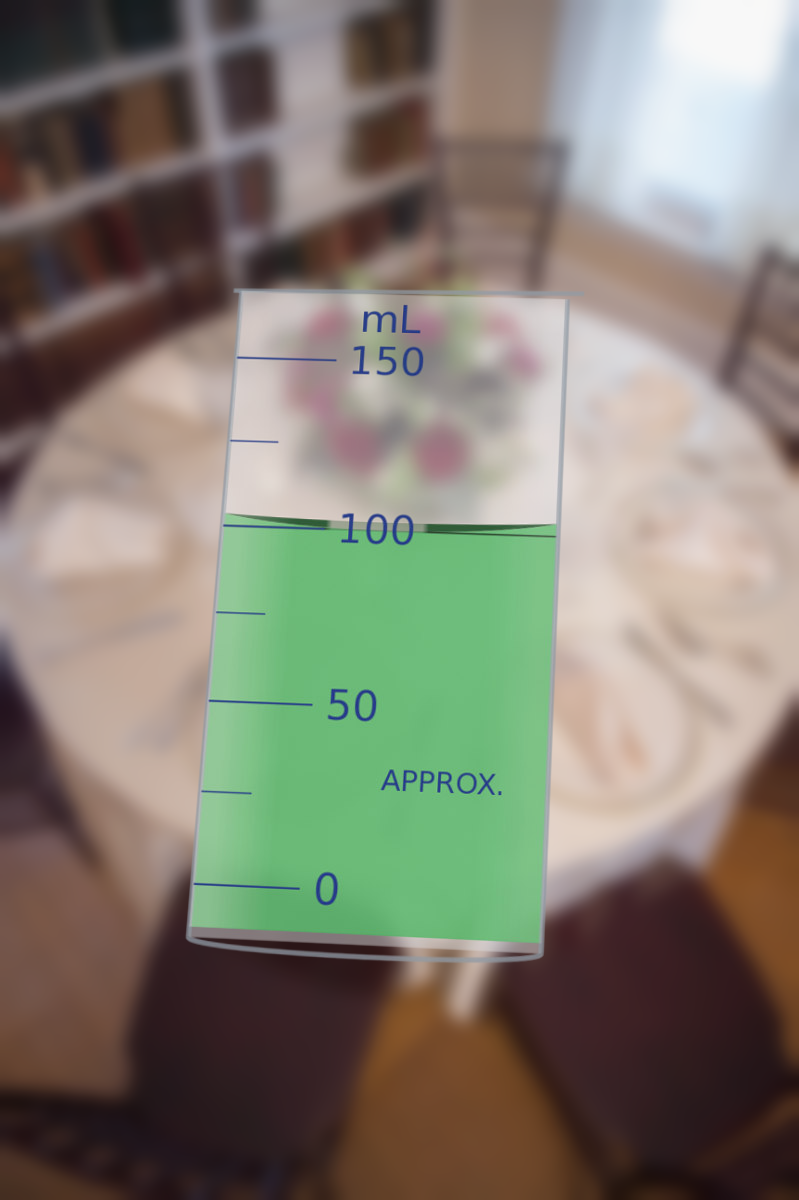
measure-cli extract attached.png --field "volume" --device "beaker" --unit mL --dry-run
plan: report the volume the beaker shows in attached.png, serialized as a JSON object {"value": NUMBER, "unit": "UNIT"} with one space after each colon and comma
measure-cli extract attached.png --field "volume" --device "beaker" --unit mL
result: {"value": 100, "unit": "mL"}
